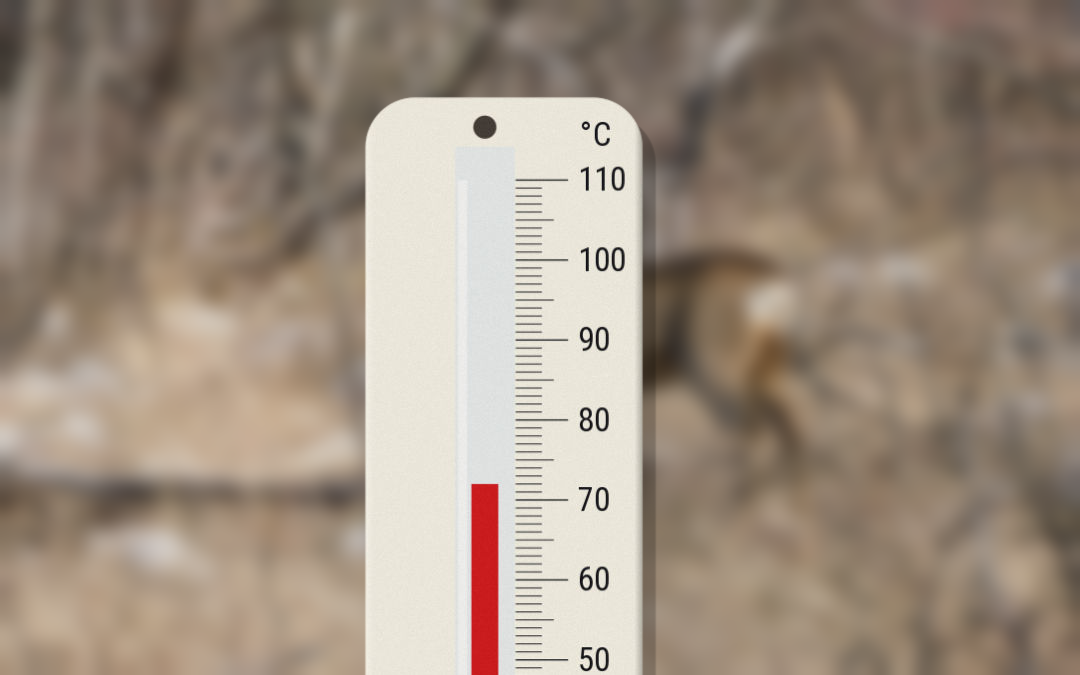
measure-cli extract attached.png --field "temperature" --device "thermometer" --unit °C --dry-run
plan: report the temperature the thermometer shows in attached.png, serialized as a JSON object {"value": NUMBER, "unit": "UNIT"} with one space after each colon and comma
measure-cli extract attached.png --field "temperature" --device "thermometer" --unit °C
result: {"value": 72, "unit": "°C"}
